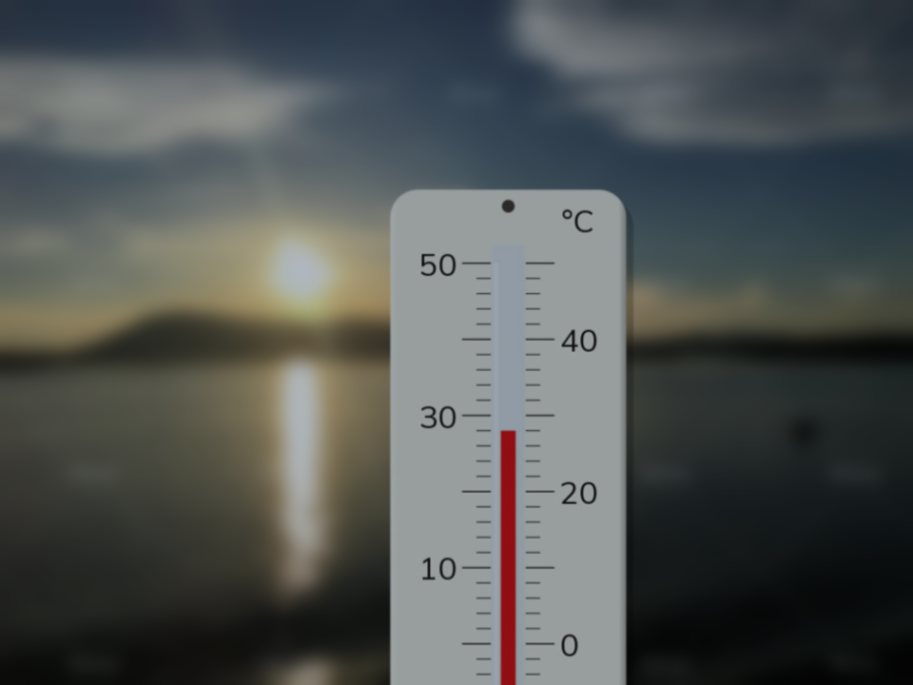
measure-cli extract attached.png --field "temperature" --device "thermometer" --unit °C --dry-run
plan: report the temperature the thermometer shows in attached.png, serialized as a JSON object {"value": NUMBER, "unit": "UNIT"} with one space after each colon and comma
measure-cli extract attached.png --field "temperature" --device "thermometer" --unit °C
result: {"value": 28, "unit": "°C"}
